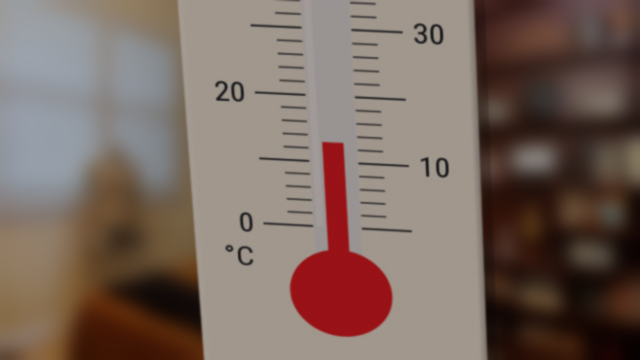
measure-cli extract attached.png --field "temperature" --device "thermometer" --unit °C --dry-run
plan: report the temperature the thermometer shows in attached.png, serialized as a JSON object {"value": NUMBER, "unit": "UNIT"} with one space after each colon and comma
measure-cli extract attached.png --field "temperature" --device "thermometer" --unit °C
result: {"value": 13, "unit": "°C"}
